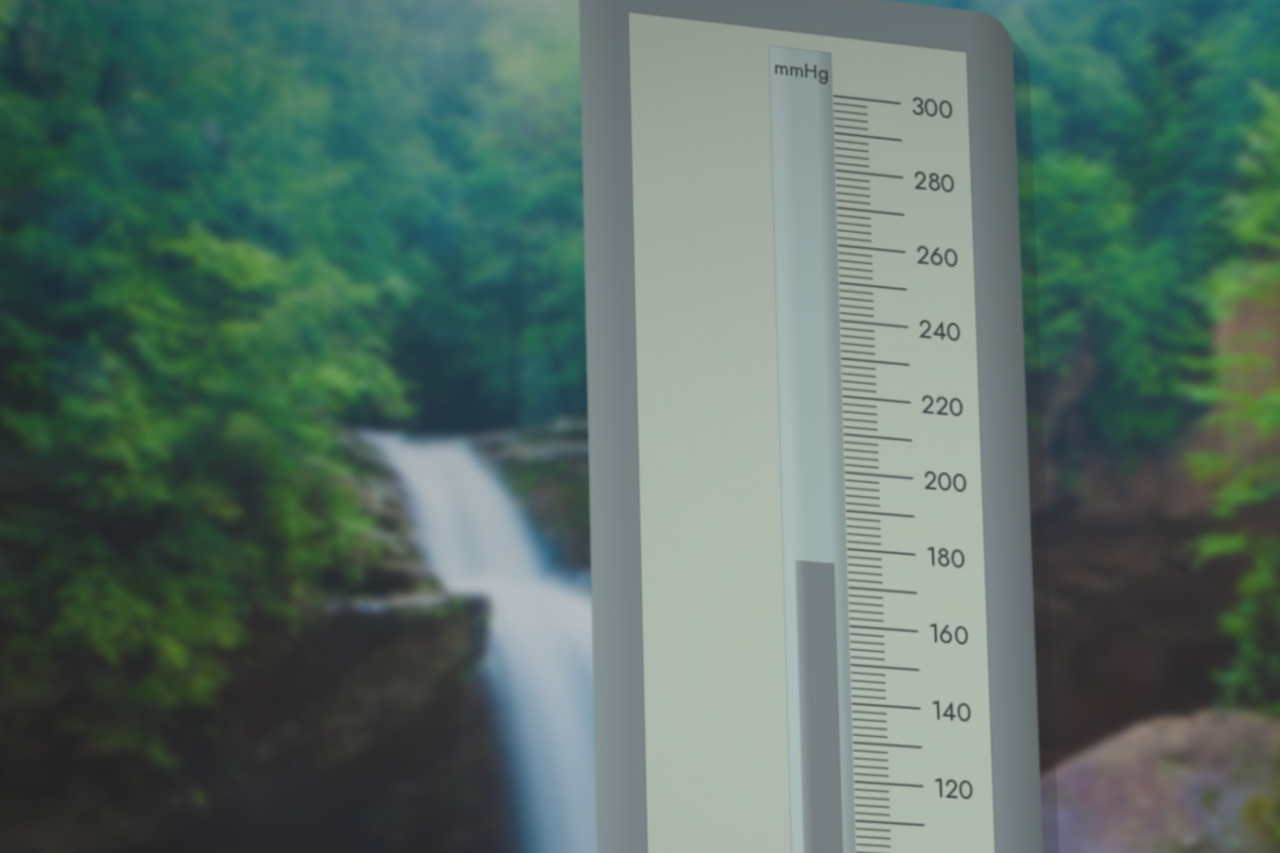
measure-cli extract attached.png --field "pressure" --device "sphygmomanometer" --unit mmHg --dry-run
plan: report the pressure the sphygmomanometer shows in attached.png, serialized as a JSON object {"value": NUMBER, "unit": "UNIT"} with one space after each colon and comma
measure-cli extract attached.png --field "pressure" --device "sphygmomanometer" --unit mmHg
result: {"value": 176, "unit": "mmHg"}
